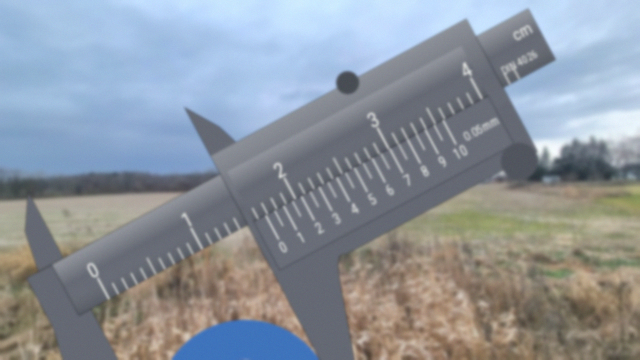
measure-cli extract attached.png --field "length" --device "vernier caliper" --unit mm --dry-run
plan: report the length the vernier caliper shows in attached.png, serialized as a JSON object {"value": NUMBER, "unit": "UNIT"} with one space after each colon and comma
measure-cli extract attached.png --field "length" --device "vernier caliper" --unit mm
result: {"value": 16.8, "unit": "mm"}
